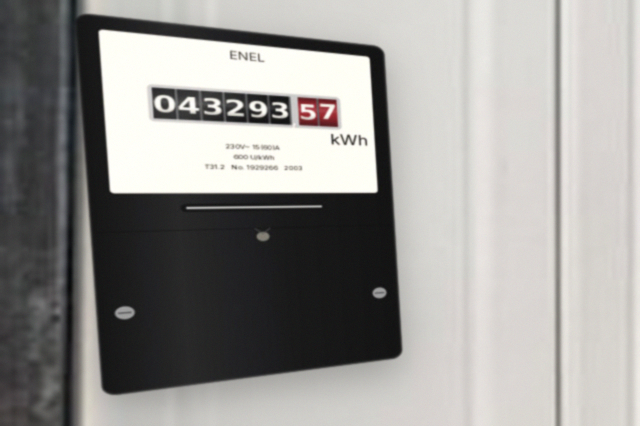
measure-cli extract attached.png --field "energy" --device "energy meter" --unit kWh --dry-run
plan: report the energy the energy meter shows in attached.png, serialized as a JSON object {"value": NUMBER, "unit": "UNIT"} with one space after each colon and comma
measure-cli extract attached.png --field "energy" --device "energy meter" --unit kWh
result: {"value": 43293.57, "unit": "kWh"}
